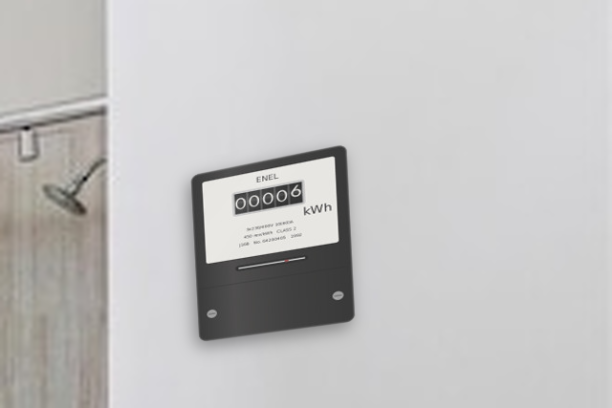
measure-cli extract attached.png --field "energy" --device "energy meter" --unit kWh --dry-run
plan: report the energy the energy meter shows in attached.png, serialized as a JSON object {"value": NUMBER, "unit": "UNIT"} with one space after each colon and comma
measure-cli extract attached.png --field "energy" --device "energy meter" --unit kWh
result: {"value": 6, "unit": "kWh"}
